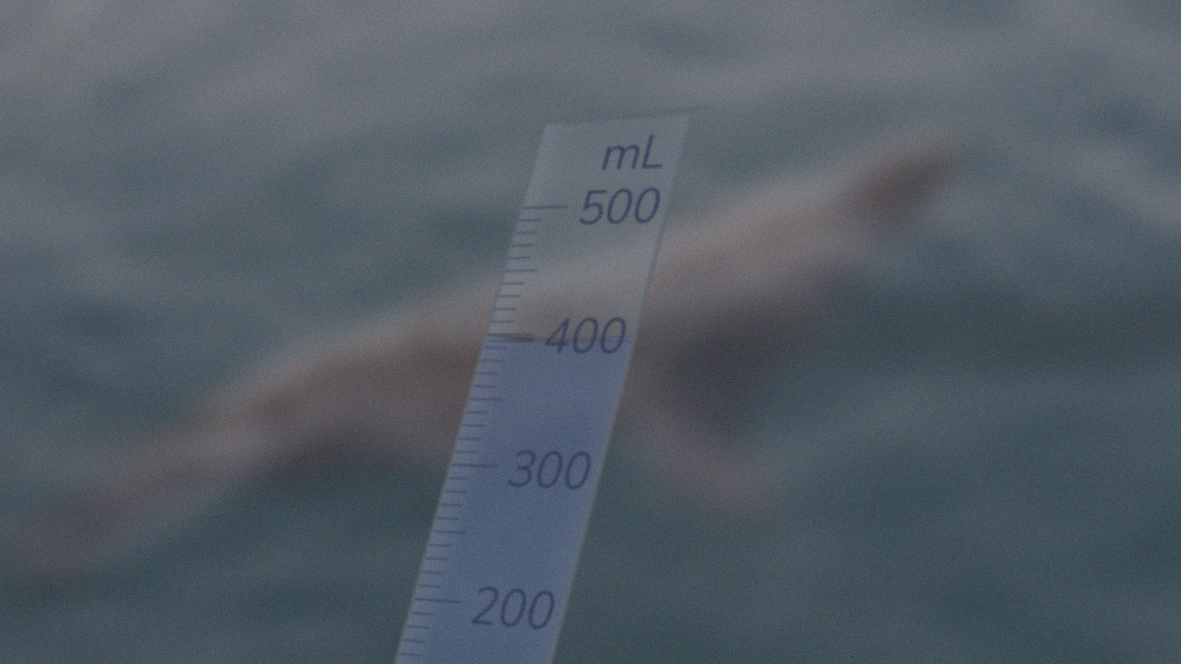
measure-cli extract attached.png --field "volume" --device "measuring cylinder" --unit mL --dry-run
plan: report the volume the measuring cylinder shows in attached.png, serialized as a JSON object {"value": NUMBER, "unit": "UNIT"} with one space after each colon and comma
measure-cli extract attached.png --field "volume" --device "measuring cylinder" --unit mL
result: {"value": 395, "unit": "mL"}
